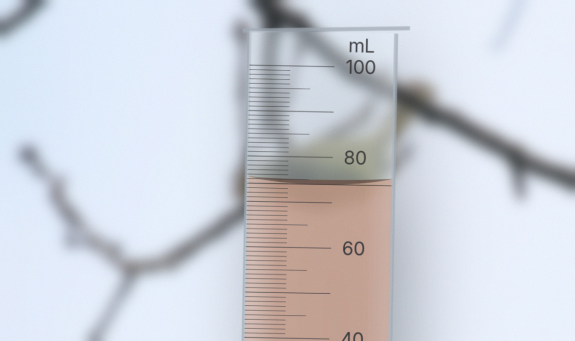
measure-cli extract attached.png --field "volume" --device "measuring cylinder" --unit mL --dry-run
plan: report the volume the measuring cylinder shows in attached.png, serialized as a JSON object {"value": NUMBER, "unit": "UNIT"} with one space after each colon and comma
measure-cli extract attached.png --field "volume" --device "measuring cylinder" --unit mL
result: {"value": 74, "unit": "mL"}
